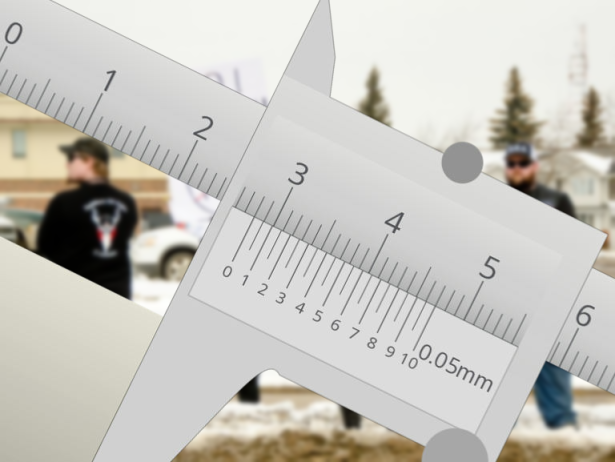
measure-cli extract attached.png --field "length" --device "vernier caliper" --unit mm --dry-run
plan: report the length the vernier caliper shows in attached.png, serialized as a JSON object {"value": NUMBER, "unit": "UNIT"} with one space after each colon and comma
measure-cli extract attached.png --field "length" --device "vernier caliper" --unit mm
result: {"value": 28.0, "unit": "mm"}
